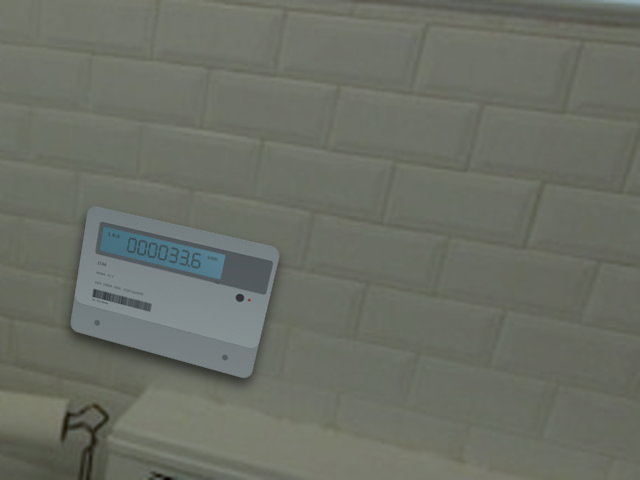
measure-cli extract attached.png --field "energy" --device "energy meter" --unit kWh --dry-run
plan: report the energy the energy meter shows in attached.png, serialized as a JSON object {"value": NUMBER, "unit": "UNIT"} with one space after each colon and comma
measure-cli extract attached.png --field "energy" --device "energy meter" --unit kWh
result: {"value": 33.6, "unit": "kWh"}
